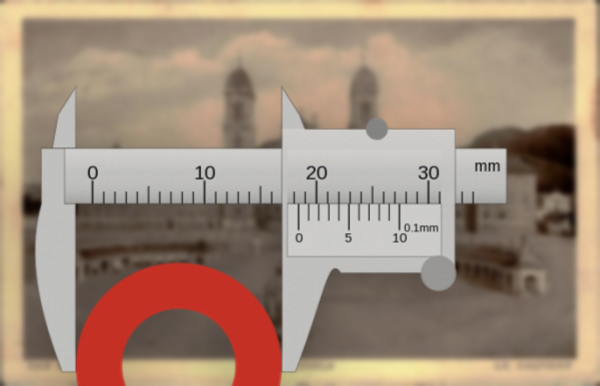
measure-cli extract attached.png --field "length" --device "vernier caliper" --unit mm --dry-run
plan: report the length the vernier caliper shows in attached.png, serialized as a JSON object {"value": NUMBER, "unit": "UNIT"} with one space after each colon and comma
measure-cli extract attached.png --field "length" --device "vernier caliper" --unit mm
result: {"value": 18.4, "unit": "mm"}
